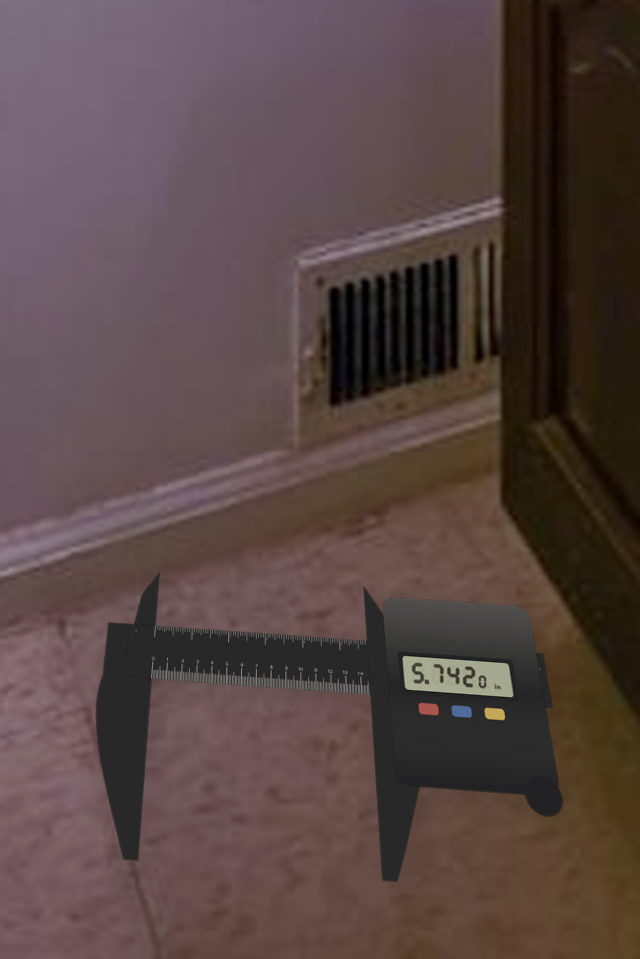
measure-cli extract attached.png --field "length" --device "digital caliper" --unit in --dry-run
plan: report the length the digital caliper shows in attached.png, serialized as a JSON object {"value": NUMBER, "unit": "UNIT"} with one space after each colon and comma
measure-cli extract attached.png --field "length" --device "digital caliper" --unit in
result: {"value": 5.7420, "unit": "in"}
